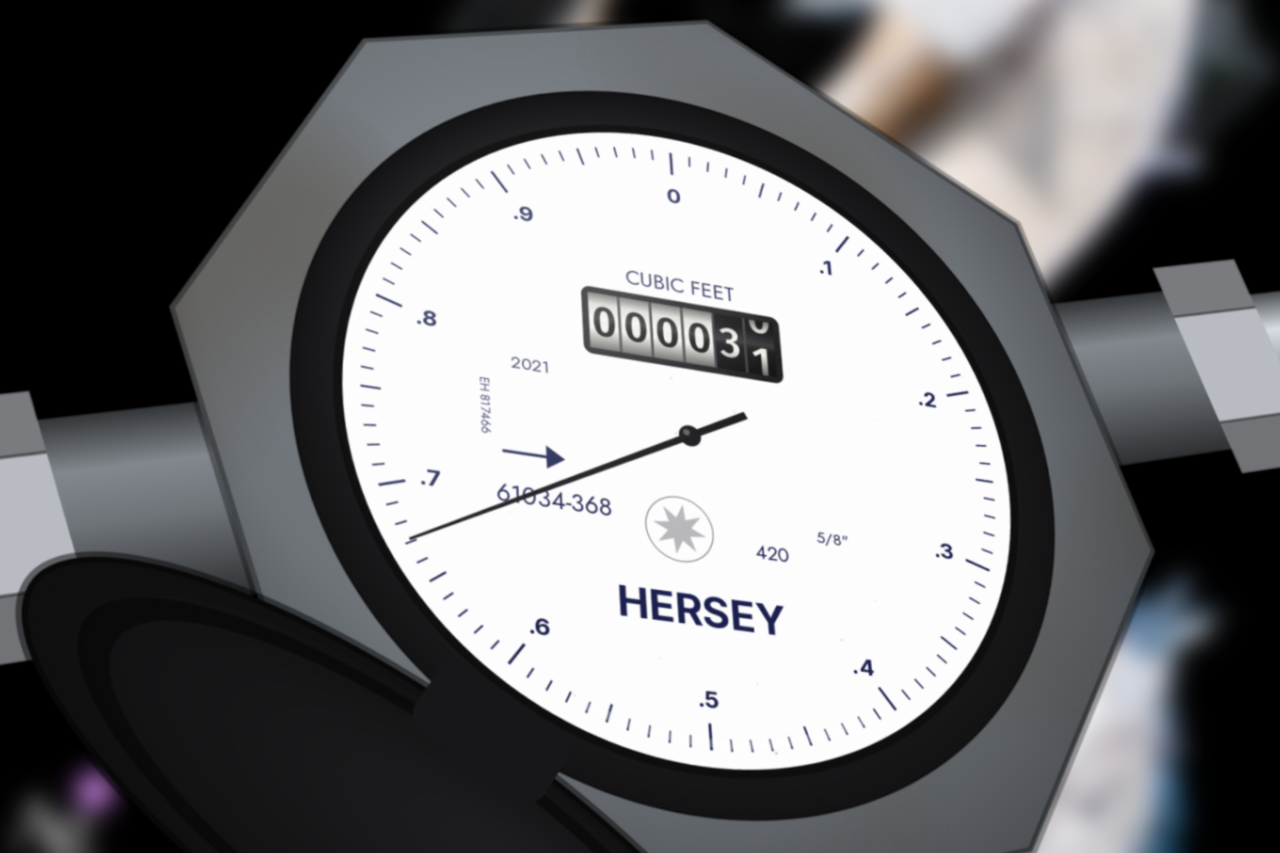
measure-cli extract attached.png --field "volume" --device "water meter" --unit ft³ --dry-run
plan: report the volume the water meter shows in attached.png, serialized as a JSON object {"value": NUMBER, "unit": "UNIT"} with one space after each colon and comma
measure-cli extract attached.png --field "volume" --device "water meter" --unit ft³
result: {"value": 30.67, "unit": "ft³"}
